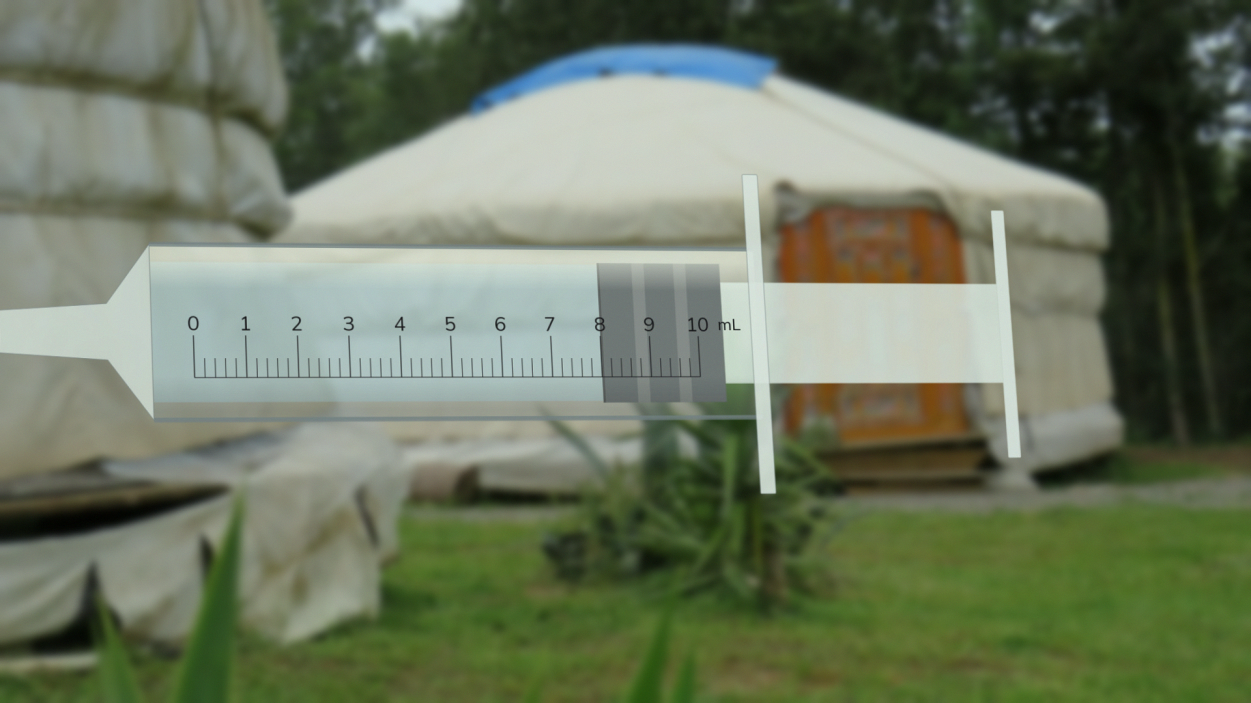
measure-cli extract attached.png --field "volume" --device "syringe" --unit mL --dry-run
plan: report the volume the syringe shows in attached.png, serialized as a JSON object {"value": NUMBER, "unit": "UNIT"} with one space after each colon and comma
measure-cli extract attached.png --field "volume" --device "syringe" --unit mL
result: {"value": 8, "unit": "mL"}
